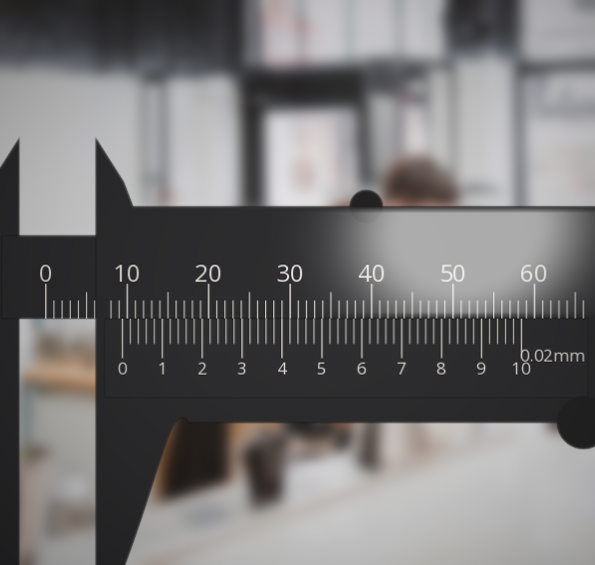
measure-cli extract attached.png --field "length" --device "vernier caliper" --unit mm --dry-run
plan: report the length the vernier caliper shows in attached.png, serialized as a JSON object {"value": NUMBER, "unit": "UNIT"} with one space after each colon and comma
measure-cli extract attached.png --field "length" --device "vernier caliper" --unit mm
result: {"value": 9.4, "unit": "mm"}
